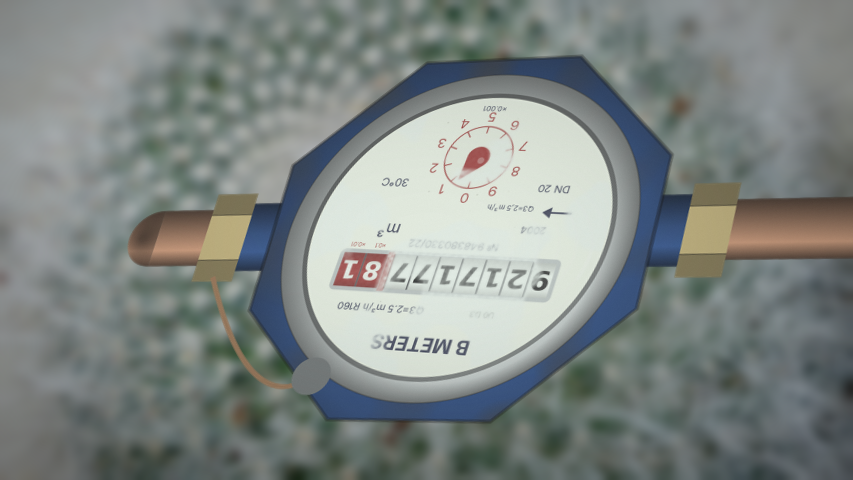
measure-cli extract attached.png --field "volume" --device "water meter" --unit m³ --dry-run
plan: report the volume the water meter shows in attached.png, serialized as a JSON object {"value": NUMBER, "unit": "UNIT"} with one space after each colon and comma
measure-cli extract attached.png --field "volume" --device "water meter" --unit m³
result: {"value": 9217177.810, "unit": "m³"}
